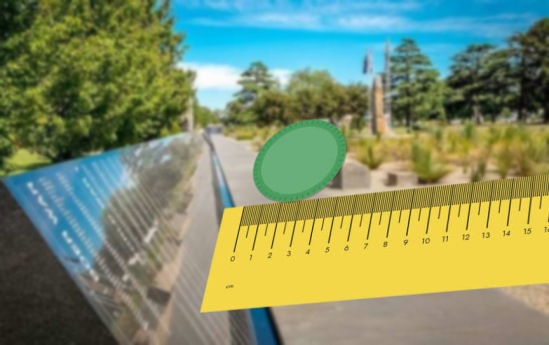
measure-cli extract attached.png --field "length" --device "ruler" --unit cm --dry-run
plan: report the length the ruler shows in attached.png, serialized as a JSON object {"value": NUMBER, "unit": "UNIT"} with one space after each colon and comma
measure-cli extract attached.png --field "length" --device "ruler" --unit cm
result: {"value": 5, "unit": "cm"}
